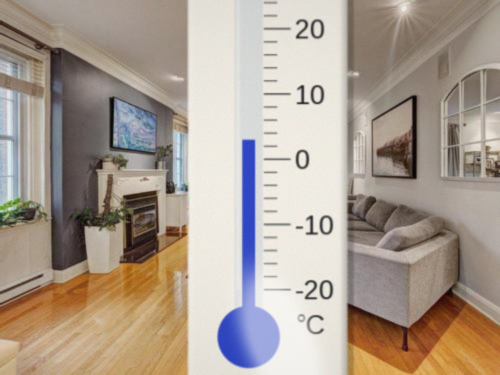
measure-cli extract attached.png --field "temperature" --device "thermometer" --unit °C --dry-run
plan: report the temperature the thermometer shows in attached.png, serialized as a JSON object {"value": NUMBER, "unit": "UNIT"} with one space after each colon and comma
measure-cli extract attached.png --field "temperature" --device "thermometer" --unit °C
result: {"value": 3, "unit": "°C"}
